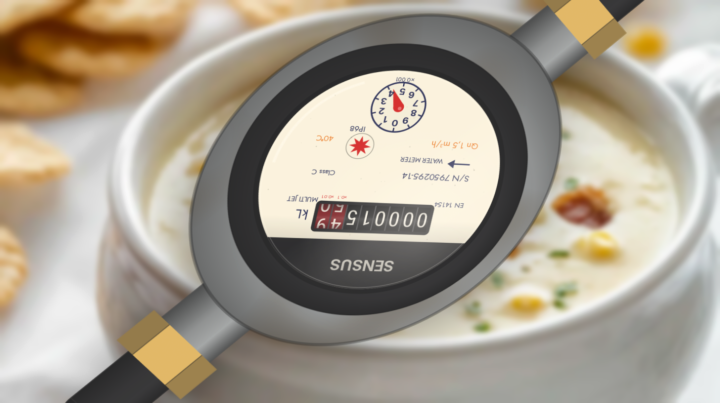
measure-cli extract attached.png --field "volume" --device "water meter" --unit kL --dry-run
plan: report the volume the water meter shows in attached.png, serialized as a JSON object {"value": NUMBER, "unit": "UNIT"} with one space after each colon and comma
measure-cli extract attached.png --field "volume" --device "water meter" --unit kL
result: {"value": 15.494, "unit": "kL"}
